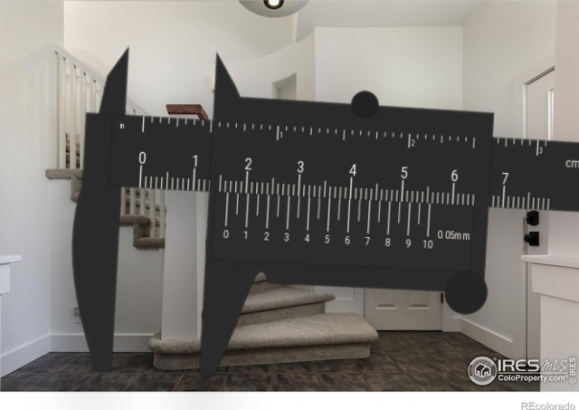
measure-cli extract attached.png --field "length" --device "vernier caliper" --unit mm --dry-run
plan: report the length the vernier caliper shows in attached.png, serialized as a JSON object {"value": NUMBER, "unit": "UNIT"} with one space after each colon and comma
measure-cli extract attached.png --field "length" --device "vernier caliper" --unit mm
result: {"value": 16.5, "unit": "mm"}
